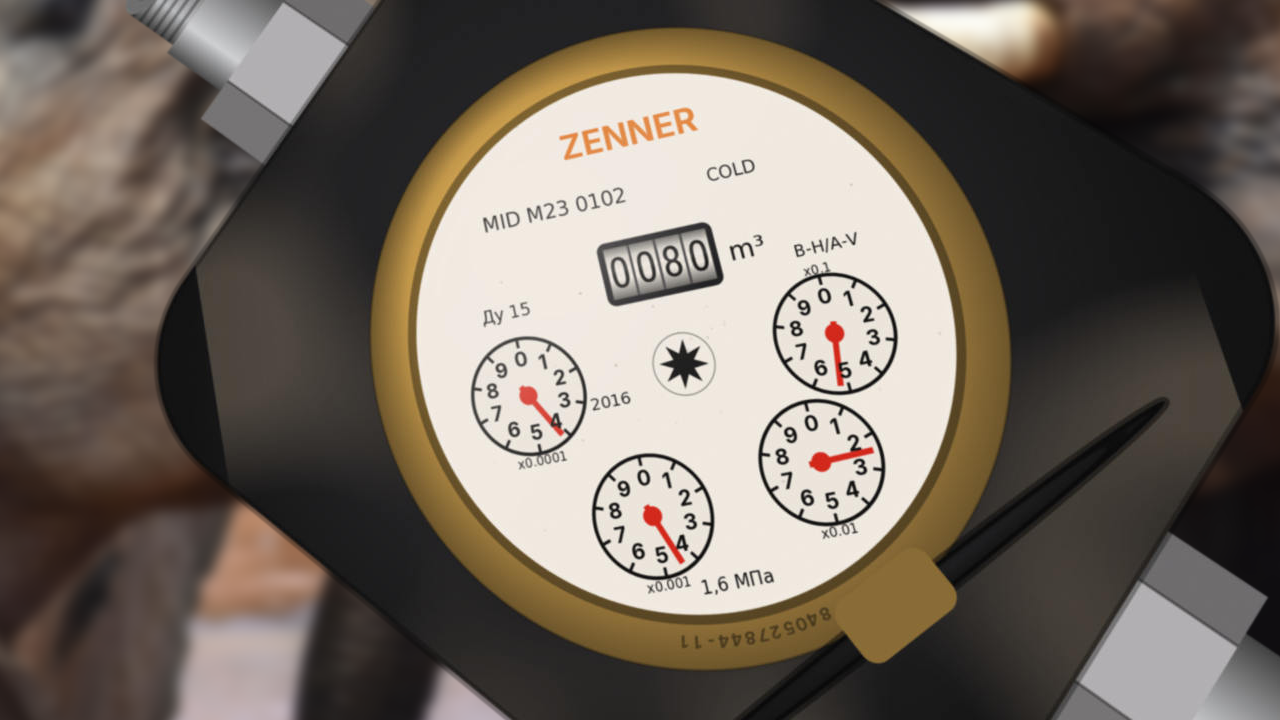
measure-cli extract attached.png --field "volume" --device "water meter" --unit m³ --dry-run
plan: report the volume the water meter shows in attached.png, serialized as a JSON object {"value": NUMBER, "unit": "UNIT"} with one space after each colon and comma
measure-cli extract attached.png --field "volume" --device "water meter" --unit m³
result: {"value": 80.5244, "unit": "m³"}
